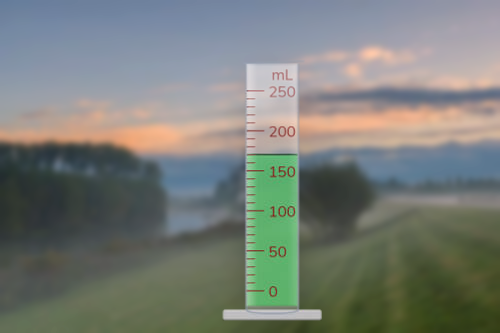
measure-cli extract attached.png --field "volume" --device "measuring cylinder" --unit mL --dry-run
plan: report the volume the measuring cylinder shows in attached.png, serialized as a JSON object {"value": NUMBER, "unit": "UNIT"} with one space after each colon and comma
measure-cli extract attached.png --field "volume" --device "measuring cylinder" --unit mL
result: {"value": 170, "unit": "mL"}
